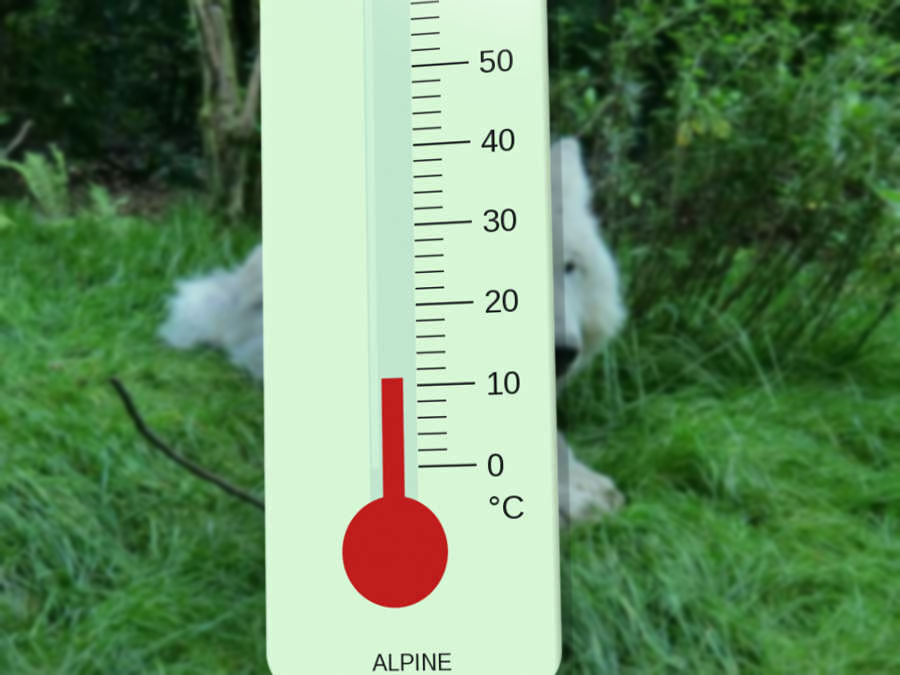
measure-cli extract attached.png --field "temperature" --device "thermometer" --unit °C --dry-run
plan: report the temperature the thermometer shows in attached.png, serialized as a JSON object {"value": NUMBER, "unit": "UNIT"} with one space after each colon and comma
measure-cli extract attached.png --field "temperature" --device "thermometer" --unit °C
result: {"value": 11, "unit": "°C"}
